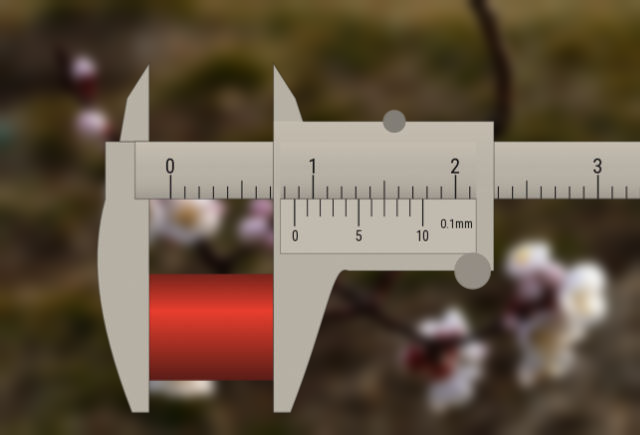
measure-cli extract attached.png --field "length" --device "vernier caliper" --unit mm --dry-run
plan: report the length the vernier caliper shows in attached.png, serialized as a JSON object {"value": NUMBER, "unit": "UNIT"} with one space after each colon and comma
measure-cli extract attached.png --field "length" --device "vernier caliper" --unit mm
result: {"value": 8.7, "unit": "mm"}
